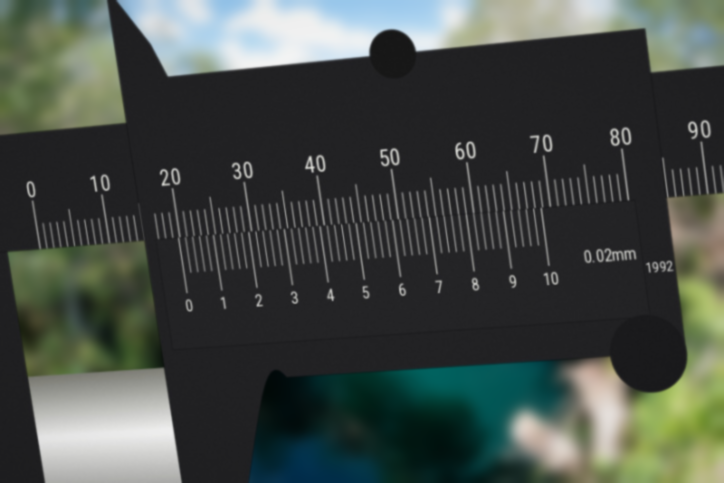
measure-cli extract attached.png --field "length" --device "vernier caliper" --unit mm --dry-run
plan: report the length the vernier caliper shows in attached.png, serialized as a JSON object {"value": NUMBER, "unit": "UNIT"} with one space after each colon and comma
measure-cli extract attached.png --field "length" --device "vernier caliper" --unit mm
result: {"value": 19.8, "unit": "mm"}
